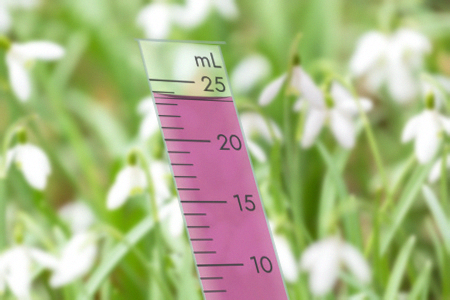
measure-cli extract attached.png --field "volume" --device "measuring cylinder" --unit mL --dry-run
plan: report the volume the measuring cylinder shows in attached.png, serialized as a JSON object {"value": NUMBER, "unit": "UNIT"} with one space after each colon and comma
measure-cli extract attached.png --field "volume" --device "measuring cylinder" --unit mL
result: {"value": 23.5, "unit": "mL"}
